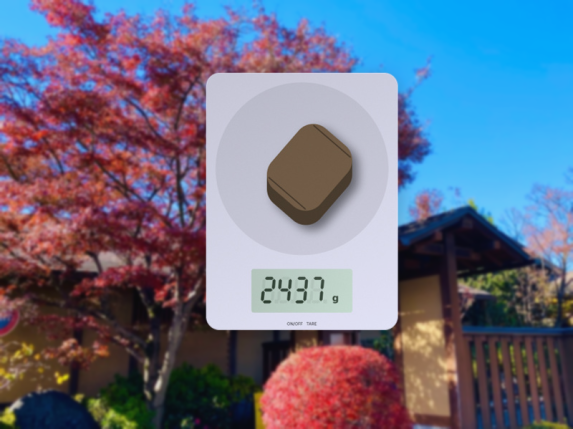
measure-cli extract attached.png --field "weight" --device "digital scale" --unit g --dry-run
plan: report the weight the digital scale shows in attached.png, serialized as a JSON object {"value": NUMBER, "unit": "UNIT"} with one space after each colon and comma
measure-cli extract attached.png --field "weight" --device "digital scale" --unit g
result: {"value": 2437, "unit": "g"}
